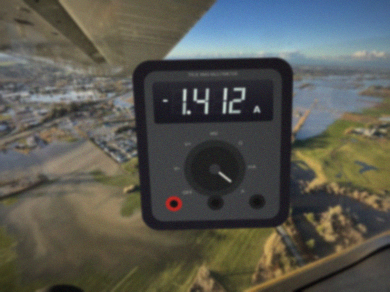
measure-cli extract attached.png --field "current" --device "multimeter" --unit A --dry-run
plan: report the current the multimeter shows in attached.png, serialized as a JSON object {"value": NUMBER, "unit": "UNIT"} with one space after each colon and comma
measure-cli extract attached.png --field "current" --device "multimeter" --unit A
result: {"value": -1.412, "unit": "A"}
